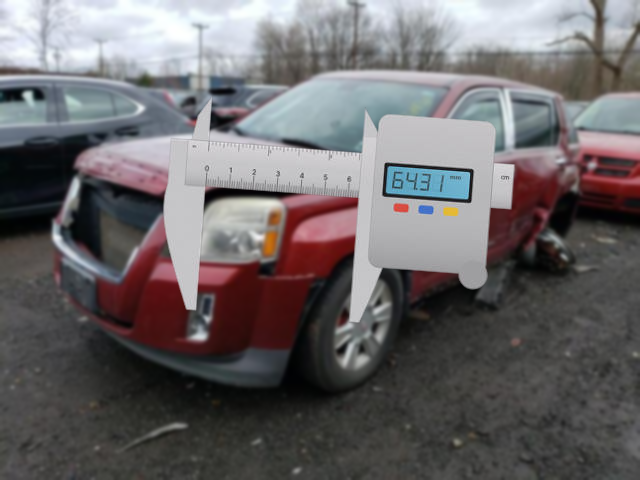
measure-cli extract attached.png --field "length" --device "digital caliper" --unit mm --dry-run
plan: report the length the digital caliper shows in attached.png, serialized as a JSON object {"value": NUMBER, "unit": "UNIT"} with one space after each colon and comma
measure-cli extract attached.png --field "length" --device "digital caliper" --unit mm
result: {"value": 64.31, "unit": "mm"}
